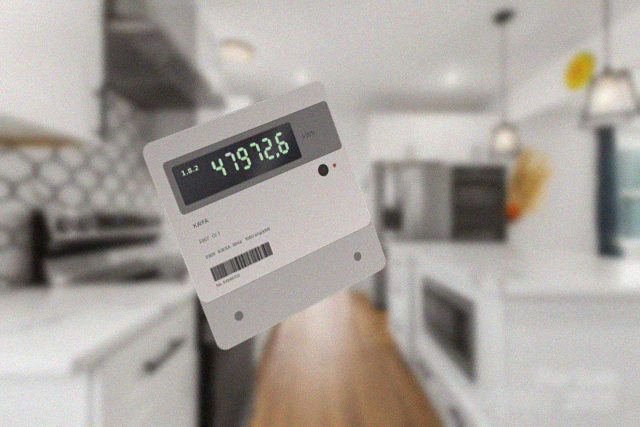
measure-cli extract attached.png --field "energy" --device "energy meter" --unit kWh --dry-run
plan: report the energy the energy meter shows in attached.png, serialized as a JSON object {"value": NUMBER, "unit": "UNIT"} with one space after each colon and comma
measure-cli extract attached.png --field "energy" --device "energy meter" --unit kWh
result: {"value": 47972.6, "unit": "kWh"}
